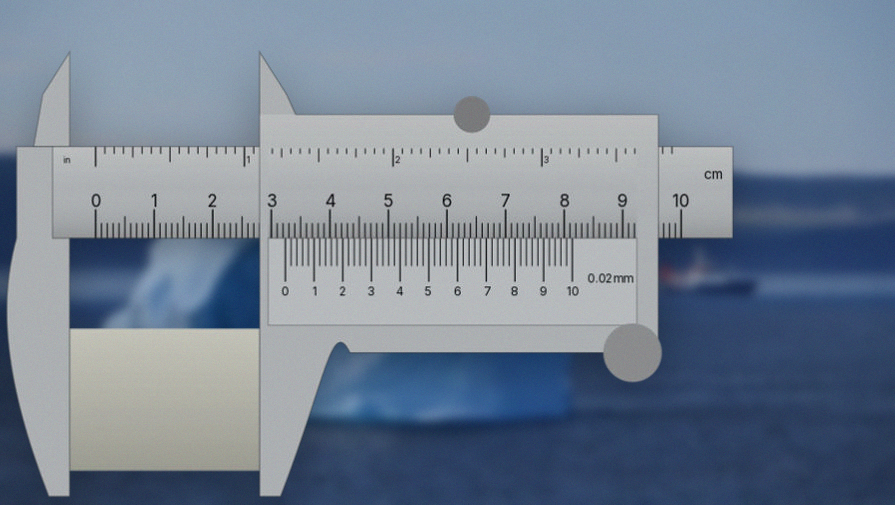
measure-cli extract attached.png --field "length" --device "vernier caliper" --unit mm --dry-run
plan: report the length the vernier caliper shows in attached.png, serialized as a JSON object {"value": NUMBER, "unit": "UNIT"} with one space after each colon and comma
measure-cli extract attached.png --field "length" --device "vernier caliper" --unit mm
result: {"value": 32.4, "unit": "mm"}
